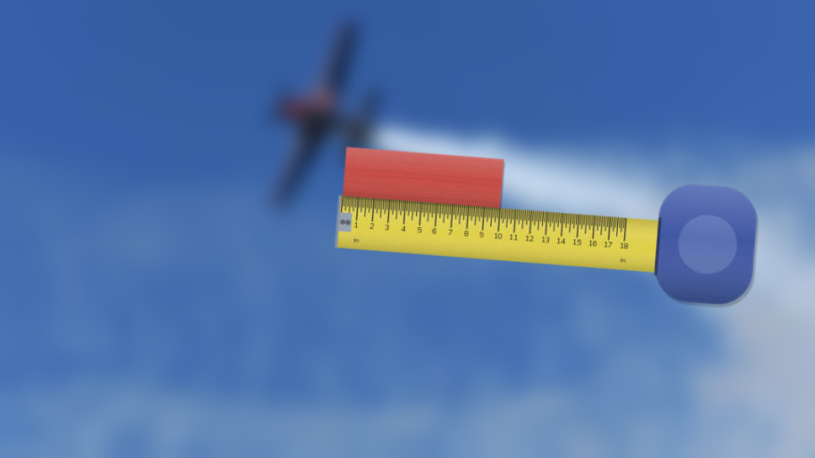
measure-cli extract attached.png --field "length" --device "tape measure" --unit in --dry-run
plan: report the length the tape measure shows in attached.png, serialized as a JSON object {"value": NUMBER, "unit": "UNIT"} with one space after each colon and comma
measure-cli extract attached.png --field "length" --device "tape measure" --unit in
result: {"value": 10, "unit": "in"}
